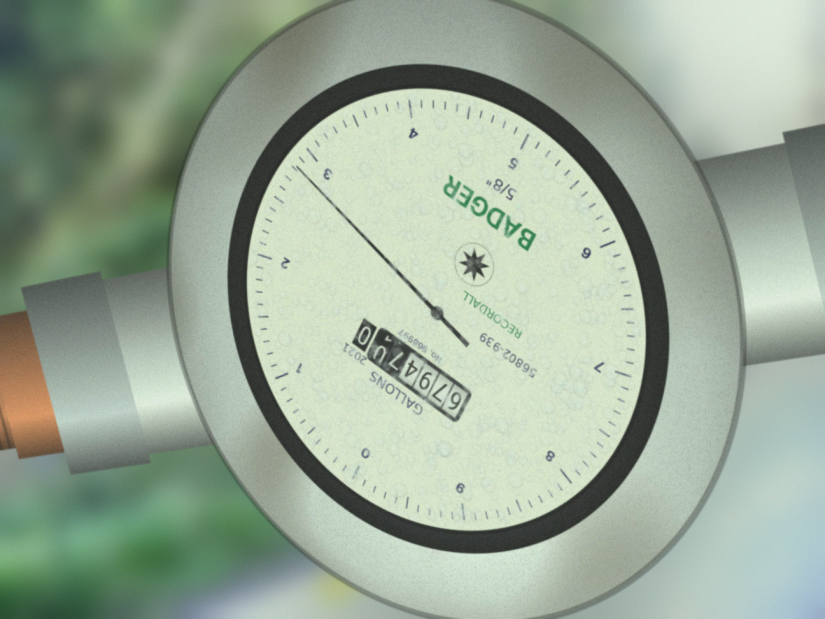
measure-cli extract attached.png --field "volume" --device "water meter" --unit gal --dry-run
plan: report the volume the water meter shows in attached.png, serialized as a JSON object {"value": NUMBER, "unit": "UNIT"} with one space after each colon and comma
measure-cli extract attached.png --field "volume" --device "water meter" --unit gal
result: {"value": 6794702.8, "unit": "gal"}
